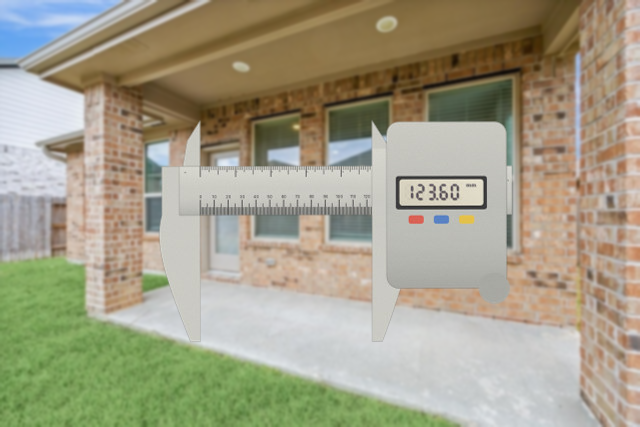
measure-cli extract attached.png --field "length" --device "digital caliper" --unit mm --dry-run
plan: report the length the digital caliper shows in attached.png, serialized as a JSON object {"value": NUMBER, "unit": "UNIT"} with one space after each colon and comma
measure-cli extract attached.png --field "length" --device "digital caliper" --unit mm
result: {"value": 123.60, "unit": "mm"}
